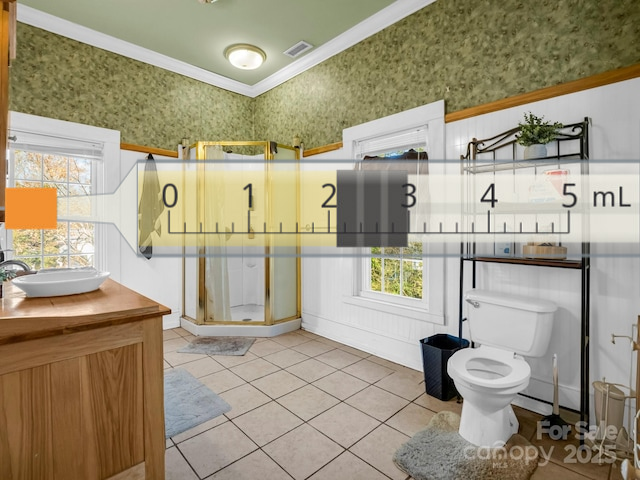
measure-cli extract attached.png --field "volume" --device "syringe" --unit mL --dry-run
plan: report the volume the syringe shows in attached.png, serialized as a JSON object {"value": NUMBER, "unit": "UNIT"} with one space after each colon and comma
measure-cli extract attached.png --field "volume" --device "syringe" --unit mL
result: {"value": 2.1, "unit": "mL"}
